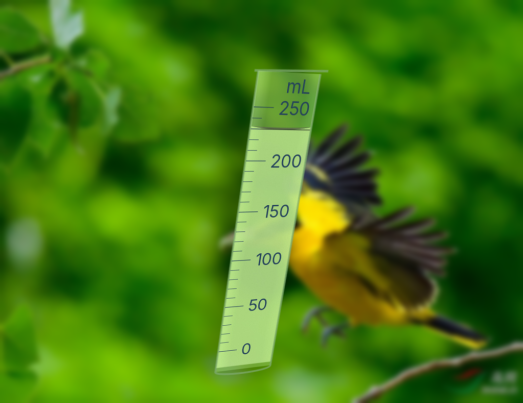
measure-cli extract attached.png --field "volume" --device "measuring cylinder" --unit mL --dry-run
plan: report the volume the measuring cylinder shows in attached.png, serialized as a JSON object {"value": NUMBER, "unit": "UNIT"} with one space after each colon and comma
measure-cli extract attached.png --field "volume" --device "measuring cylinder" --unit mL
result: {"value": 230, "unit": "mL"}
